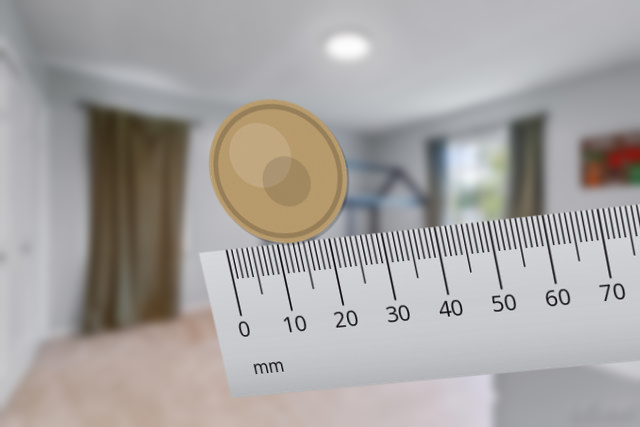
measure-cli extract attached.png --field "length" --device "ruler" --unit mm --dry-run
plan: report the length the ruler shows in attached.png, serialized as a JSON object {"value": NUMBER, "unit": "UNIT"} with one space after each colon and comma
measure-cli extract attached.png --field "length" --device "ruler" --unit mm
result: {"value": 26, "unit": "mm"}
